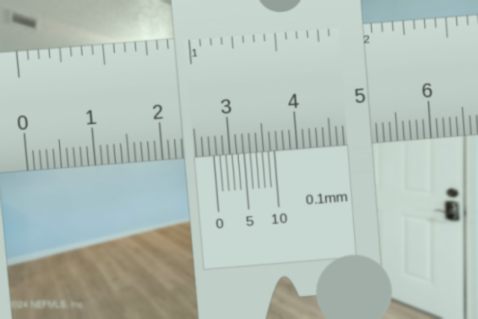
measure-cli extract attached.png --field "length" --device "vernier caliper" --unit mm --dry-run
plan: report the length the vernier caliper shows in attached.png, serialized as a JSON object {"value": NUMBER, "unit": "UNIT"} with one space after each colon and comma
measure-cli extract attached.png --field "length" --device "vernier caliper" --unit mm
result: {"value": 27.6, "unit": "mm"}
